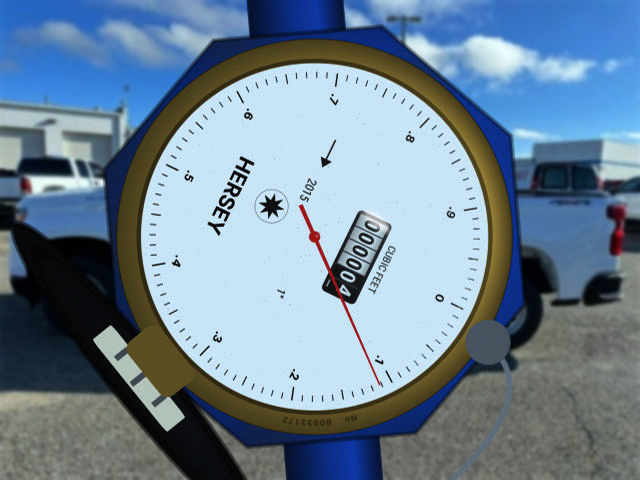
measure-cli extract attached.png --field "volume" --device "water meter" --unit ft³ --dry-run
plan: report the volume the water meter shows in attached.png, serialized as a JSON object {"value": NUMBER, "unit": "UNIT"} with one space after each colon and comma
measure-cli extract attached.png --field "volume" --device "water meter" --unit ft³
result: {"value": 4.11, "unit": "ft³"}
